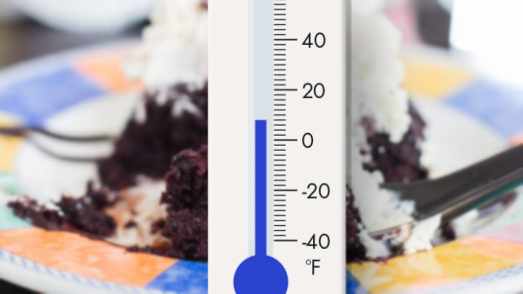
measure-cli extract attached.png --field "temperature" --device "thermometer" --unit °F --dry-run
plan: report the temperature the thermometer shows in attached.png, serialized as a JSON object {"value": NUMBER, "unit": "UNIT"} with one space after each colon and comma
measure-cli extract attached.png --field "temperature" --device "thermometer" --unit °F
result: {"value": 8, "unit": "°F"}
